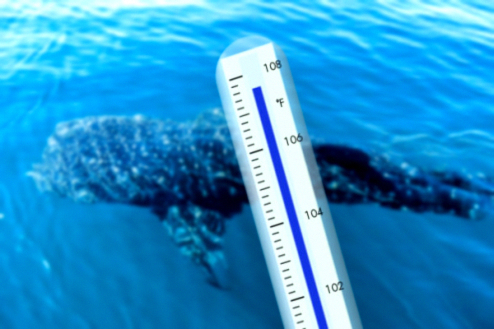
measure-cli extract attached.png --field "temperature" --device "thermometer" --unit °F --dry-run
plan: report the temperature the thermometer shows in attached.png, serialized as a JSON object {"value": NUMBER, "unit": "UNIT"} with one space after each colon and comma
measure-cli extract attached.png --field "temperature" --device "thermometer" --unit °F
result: {"value": 107.6, "unit": "°F"}
